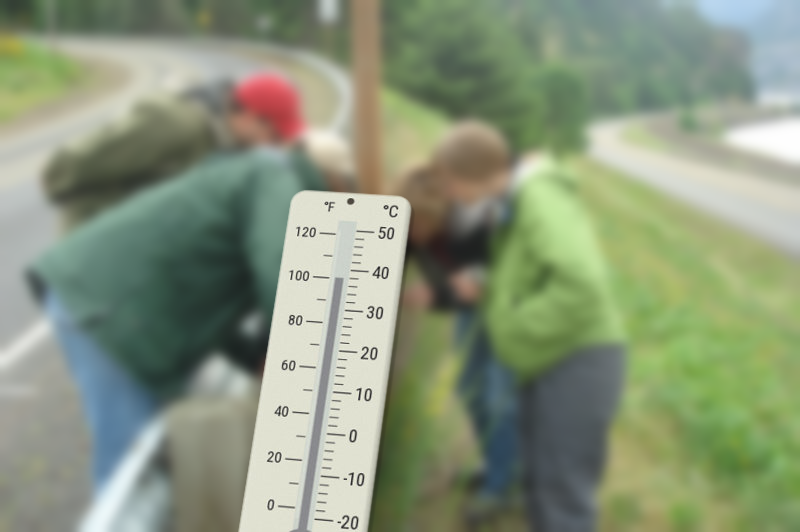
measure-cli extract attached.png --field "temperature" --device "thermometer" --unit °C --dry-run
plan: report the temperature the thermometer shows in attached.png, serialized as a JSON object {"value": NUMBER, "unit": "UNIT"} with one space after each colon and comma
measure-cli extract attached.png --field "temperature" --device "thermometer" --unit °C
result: {"value": 38, "unit": "°C"}
